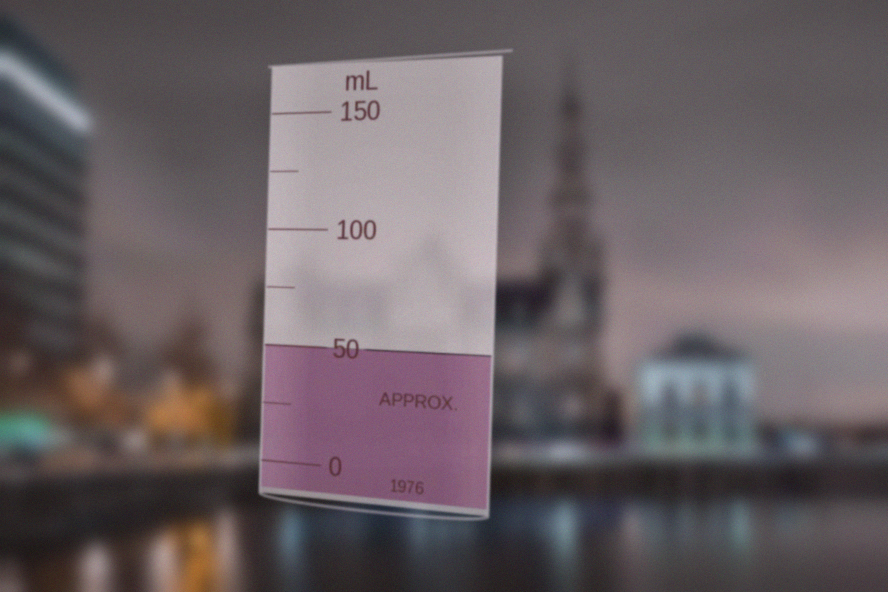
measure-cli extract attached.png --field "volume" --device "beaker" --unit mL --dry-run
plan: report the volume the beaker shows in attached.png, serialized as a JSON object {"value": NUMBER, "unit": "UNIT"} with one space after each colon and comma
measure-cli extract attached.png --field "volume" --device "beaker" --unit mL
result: {"value": 50, "unit": "mL"}
